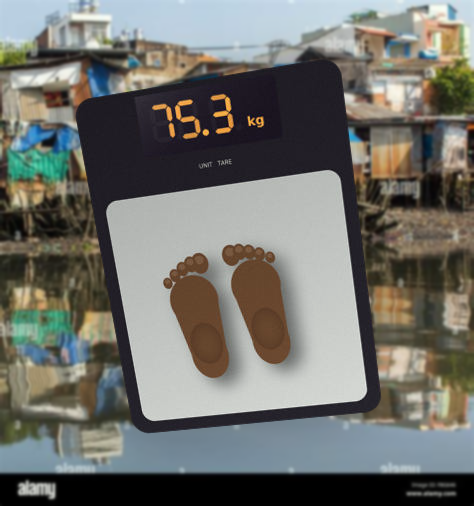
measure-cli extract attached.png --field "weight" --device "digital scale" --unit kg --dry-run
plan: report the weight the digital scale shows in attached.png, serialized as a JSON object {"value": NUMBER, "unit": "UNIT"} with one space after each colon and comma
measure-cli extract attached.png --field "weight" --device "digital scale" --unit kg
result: {"value": 75.3, "unit": "kg"}
